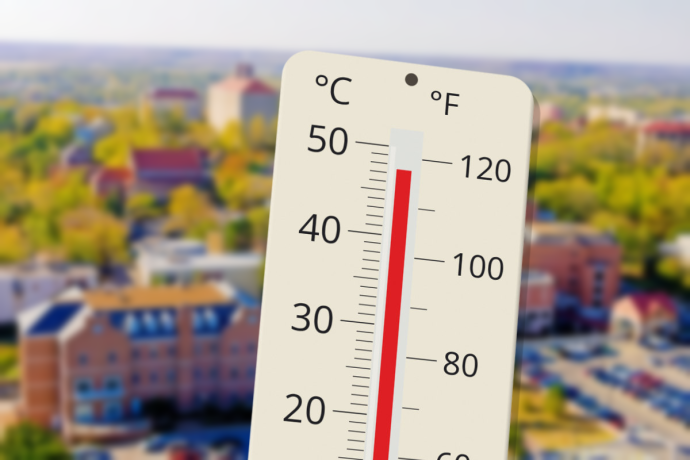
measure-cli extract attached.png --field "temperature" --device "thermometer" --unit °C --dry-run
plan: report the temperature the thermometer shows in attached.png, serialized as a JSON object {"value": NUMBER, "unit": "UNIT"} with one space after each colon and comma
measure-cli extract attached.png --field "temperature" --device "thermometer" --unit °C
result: {"value": 47.5, "unit": "°C"}
